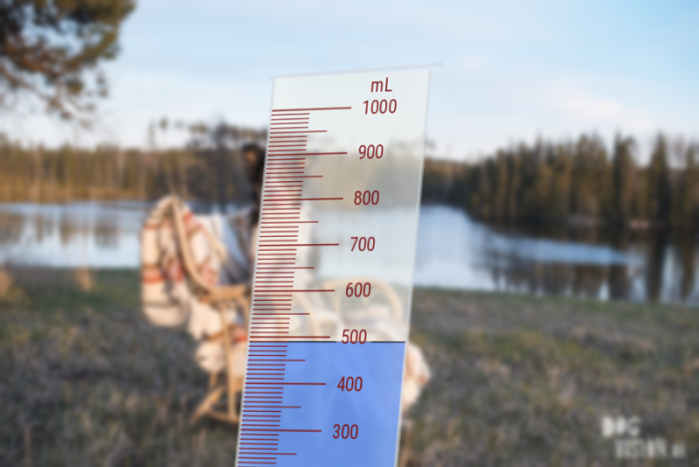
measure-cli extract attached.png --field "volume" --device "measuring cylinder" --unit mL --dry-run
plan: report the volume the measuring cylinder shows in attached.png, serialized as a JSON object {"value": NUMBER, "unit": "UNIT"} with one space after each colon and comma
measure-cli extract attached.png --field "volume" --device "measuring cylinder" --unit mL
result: {"value": 490, "unit": "mL"}
